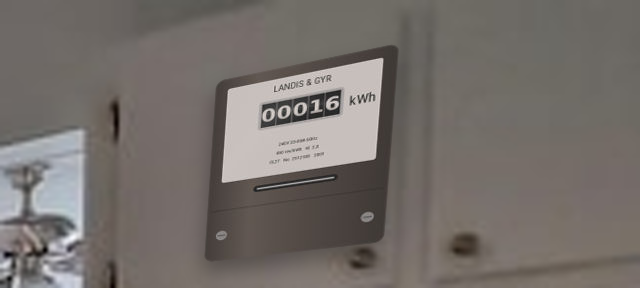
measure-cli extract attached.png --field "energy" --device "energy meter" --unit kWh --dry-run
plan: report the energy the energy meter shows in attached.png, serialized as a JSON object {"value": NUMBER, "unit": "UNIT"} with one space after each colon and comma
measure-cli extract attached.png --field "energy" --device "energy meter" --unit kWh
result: {"value": 16, "unit": "kWh"}
